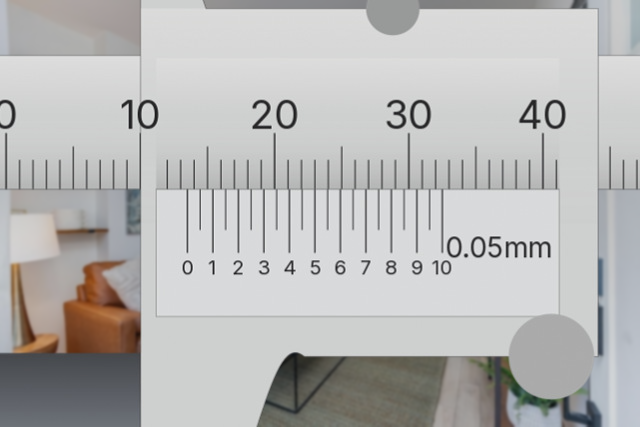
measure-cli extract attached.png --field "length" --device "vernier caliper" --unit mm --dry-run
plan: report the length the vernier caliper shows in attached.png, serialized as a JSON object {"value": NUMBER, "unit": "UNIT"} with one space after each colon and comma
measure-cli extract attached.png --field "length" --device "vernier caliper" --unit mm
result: {"value": 13.5, "unit": "mm"}
